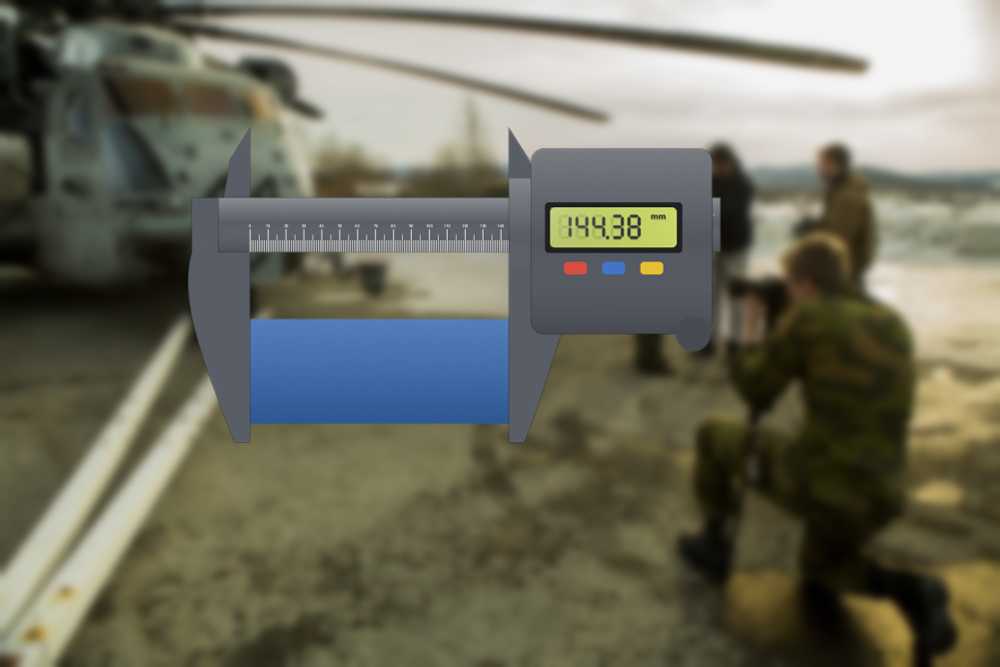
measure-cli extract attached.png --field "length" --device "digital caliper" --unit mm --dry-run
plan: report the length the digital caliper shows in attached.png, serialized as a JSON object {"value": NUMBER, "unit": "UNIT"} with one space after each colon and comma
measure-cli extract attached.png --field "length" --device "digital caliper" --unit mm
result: {"value": 144.38, "unit": "mm"}
